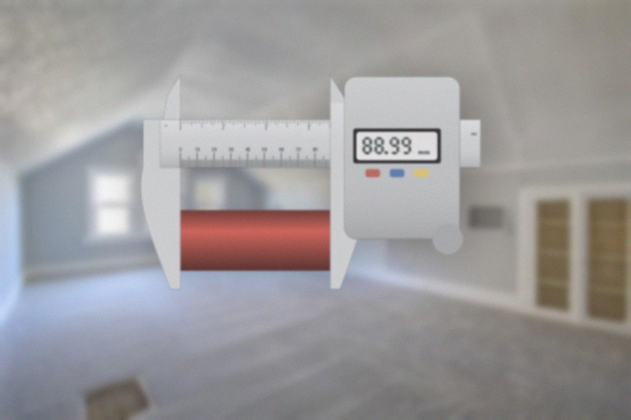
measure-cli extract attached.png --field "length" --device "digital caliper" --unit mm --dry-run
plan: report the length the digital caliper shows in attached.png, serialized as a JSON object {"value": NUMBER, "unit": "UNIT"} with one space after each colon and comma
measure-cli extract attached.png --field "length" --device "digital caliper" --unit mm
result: {"value": 88.99, "unit": "mm"}
